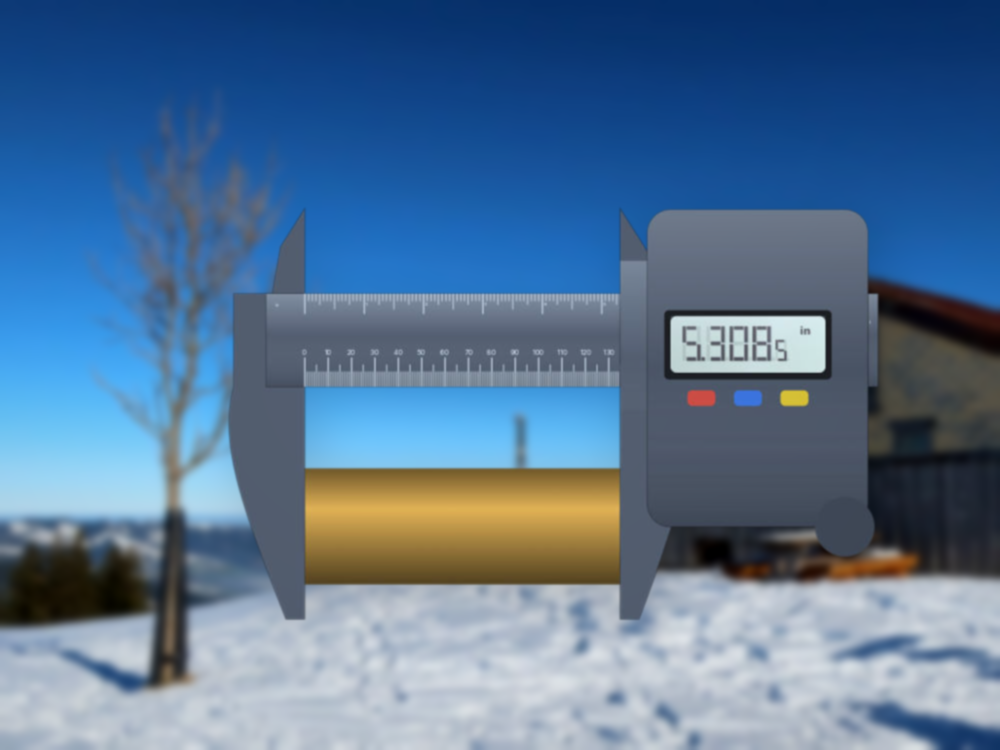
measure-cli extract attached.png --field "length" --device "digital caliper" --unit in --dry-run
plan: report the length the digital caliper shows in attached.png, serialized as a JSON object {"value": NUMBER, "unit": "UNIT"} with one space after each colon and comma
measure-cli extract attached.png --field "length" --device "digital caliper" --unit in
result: {"value": 5.3085, "unit": "in"}
